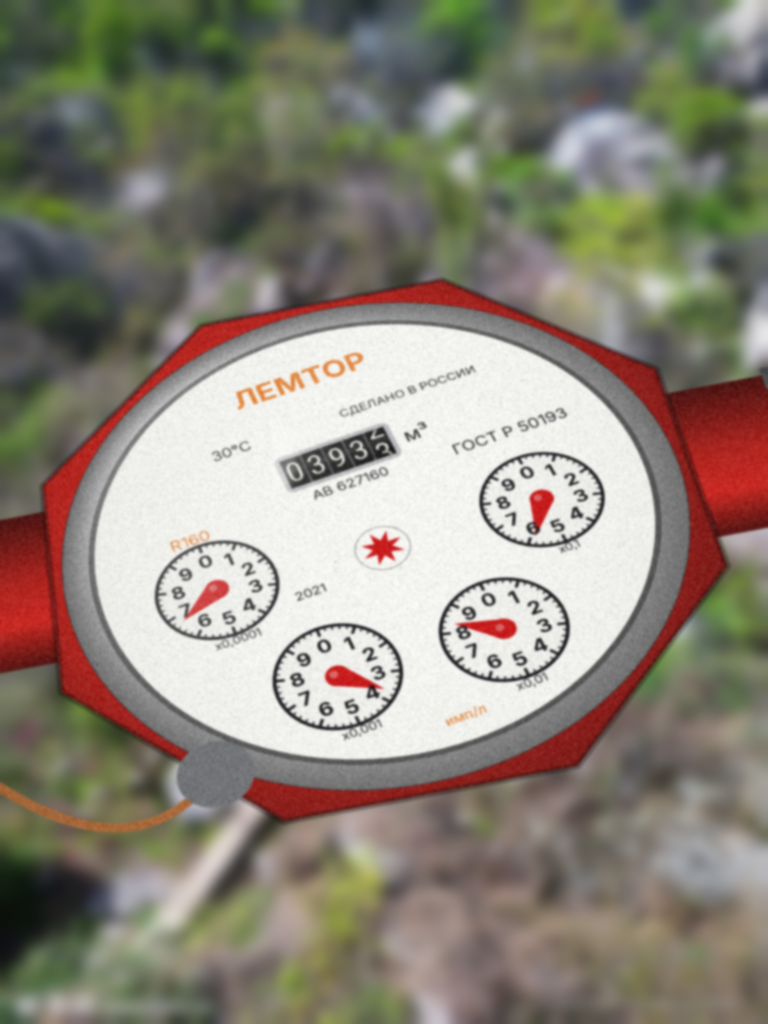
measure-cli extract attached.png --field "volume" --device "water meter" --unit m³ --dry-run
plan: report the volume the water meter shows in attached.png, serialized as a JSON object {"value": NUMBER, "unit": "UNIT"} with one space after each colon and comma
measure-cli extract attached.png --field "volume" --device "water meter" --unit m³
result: {"value": 3932.5836, "unit": "m³"}
